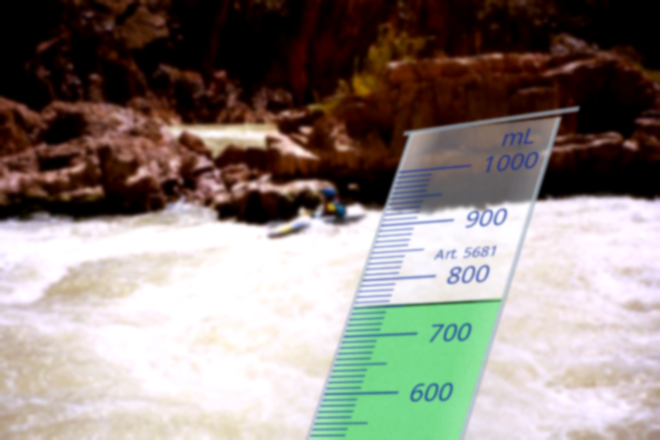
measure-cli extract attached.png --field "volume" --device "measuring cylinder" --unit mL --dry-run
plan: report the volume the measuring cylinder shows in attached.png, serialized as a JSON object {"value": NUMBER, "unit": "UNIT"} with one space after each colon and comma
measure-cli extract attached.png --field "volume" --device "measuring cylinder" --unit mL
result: {"value": 750, "unit": "mL"}
